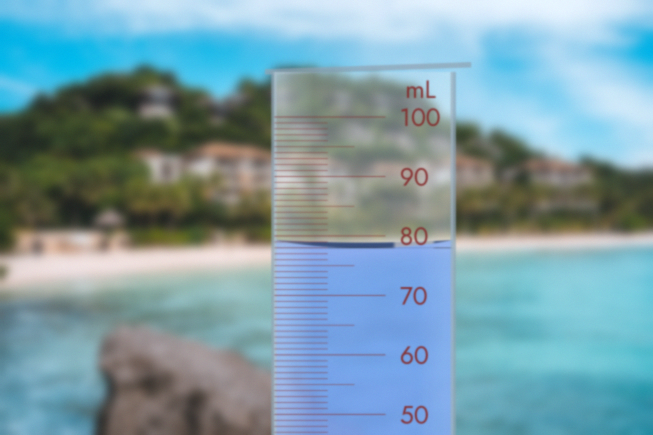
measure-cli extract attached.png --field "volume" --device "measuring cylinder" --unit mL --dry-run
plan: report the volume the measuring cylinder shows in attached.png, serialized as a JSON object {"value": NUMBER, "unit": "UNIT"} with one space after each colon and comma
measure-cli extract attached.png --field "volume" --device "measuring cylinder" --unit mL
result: {"value": 78, "unit": "mL"}
